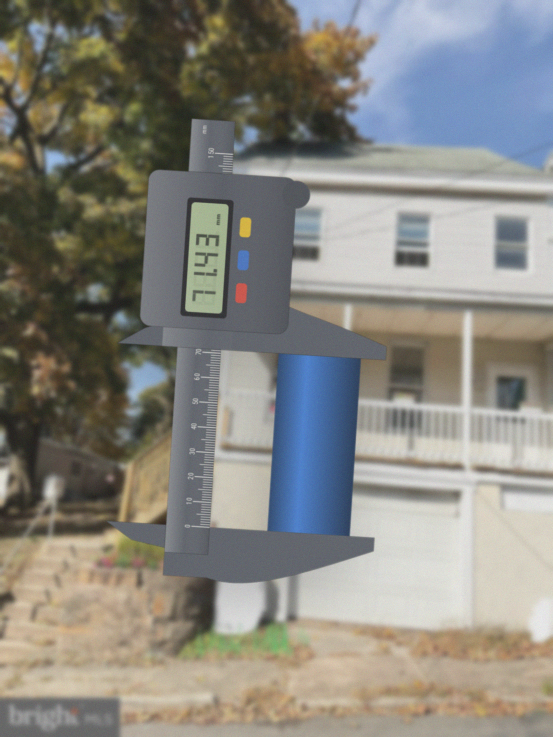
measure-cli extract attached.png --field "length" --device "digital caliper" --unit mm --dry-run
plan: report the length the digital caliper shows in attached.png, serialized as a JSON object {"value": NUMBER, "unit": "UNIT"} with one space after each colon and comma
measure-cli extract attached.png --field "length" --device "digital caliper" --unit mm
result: {"value": 71.43, "unit": "mm"}
